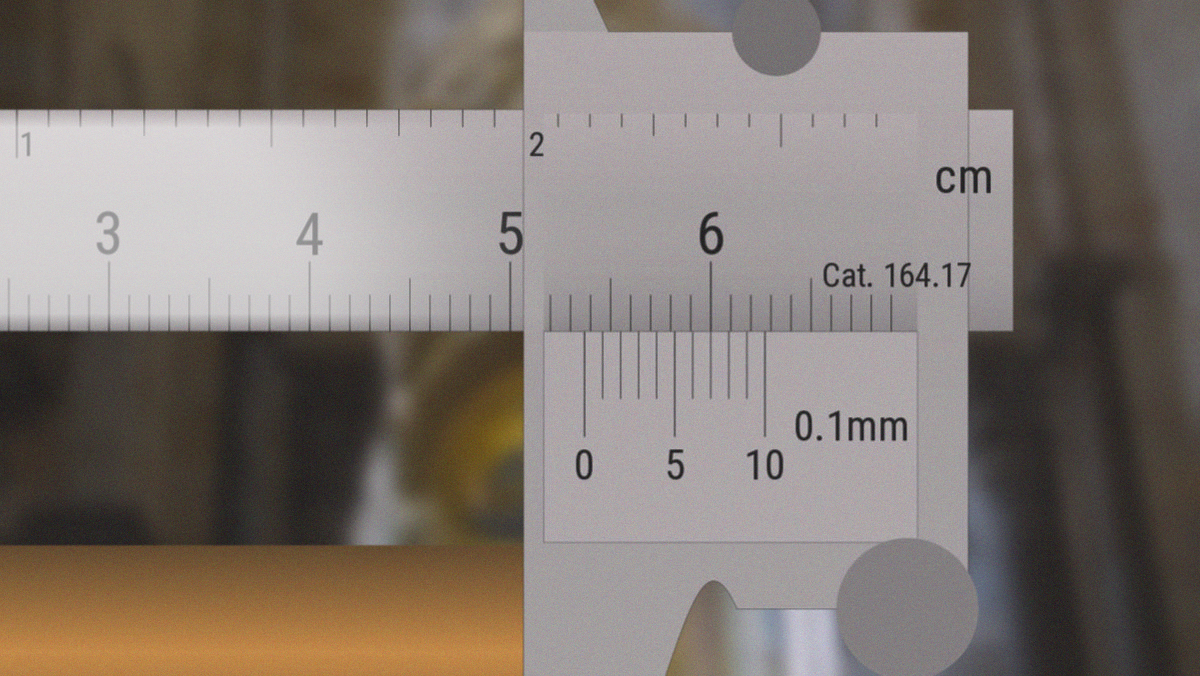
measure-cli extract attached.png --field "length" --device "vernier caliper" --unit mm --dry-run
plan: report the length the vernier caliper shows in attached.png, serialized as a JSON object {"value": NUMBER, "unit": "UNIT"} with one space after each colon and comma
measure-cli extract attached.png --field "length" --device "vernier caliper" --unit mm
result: {"value": 53.7, "unit": "mm"}
